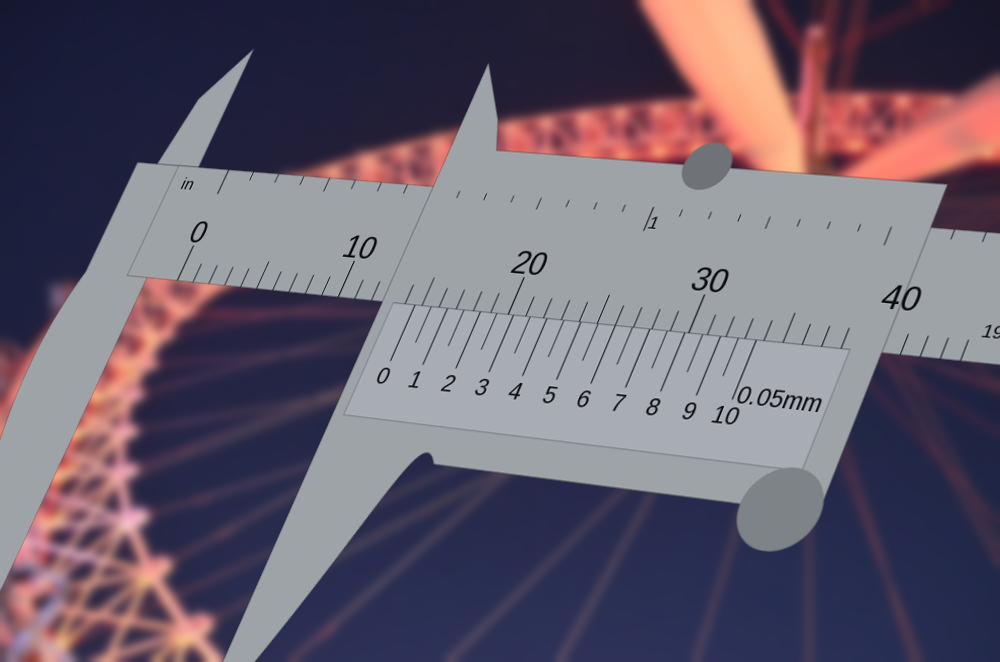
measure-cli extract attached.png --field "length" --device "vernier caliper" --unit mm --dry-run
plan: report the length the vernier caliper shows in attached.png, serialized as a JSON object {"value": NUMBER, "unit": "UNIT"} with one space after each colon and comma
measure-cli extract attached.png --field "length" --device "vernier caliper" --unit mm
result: {"value": 14.6, "unit": "mm"}
